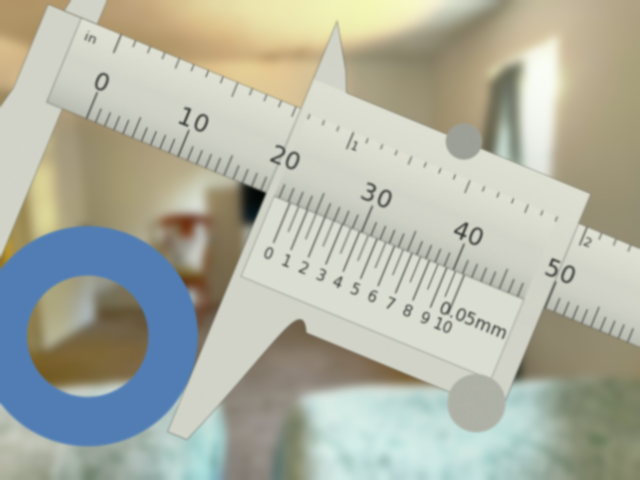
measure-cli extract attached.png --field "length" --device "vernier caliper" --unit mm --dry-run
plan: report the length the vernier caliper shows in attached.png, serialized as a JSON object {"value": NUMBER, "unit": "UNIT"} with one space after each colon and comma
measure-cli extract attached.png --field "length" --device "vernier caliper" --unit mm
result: {"value": 22.2, "unit": "mm"}
